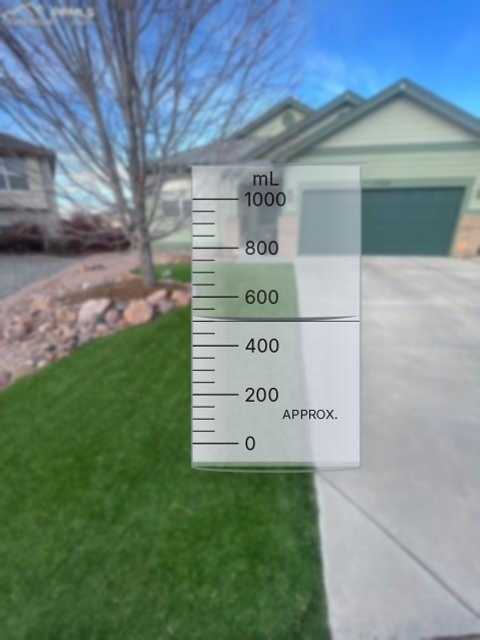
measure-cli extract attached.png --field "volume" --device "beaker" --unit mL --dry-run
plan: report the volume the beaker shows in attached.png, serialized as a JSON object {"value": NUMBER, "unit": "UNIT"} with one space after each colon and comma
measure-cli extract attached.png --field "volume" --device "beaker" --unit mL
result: {"value": 500, "unit": "mL"}
